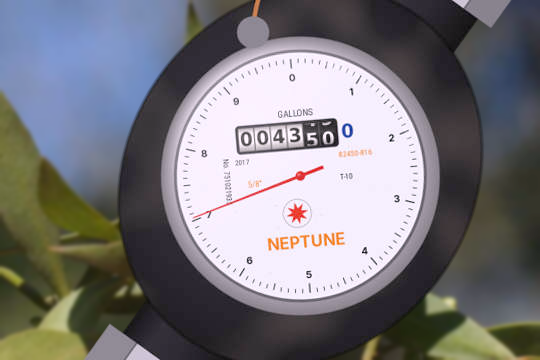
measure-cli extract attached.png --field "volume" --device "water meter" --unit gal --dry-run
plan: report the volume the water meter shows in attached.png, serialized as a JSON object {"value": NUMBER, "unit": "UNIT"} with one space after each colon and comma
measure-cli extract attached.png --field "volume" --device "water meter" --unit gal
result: {"value": 43497.0, "unit": "gal"}
